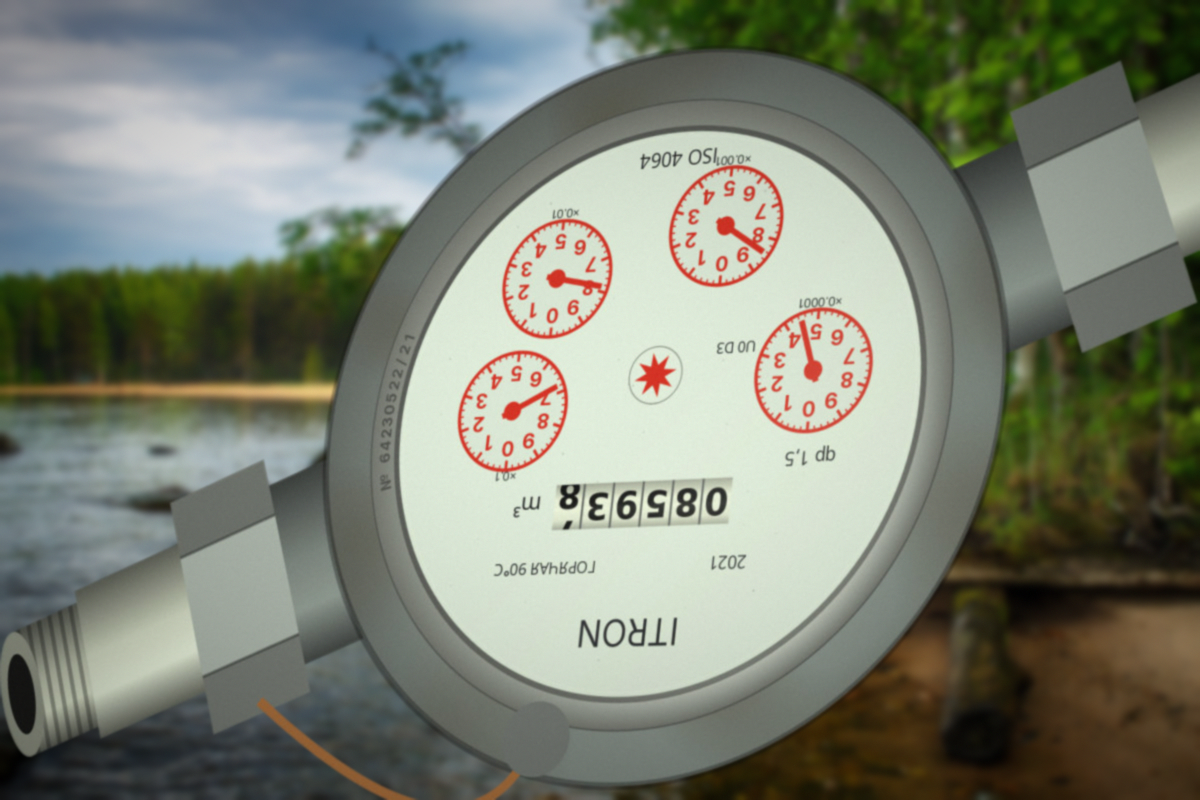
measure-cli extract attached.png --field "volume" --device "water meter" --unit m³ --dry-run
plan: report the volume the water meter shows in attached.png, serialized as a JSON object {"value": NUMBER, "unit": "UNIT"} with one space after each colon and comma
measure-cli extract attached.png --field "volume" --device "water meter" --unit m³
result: {"value": 85937.6784, "unit": "m³"}
